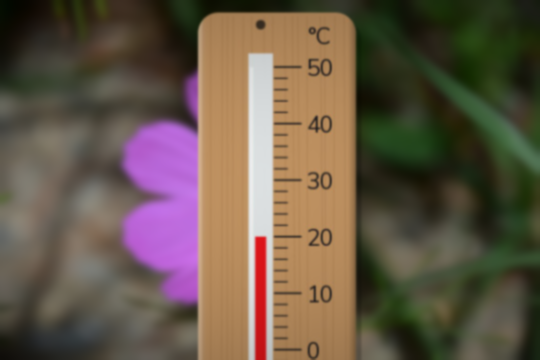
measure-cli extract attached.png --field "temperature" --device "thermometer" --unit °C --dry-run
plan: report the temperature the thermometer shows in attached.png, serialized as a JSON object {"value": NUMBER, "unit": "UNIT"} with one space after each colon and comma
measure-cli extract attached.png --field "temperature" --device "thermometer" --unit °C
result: {"value": 20, "unit": "°C"}
